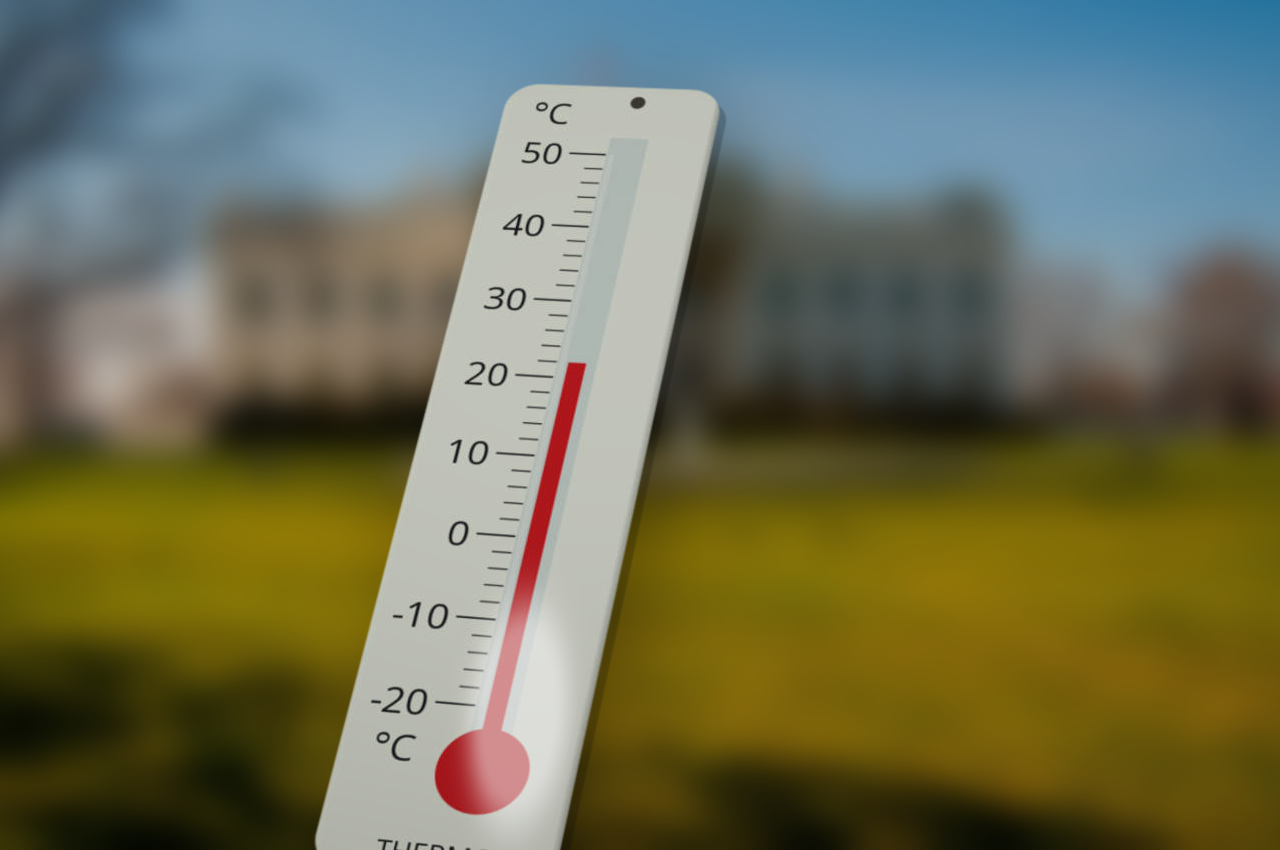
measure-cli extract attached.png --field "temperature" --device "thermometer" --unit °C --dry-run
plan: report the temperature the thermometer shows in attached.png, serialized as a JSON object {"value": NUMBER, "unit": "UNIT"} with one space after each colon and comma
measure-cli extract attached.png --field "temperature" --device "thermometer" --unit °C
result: {"value": 22, "unit": "°C"}
